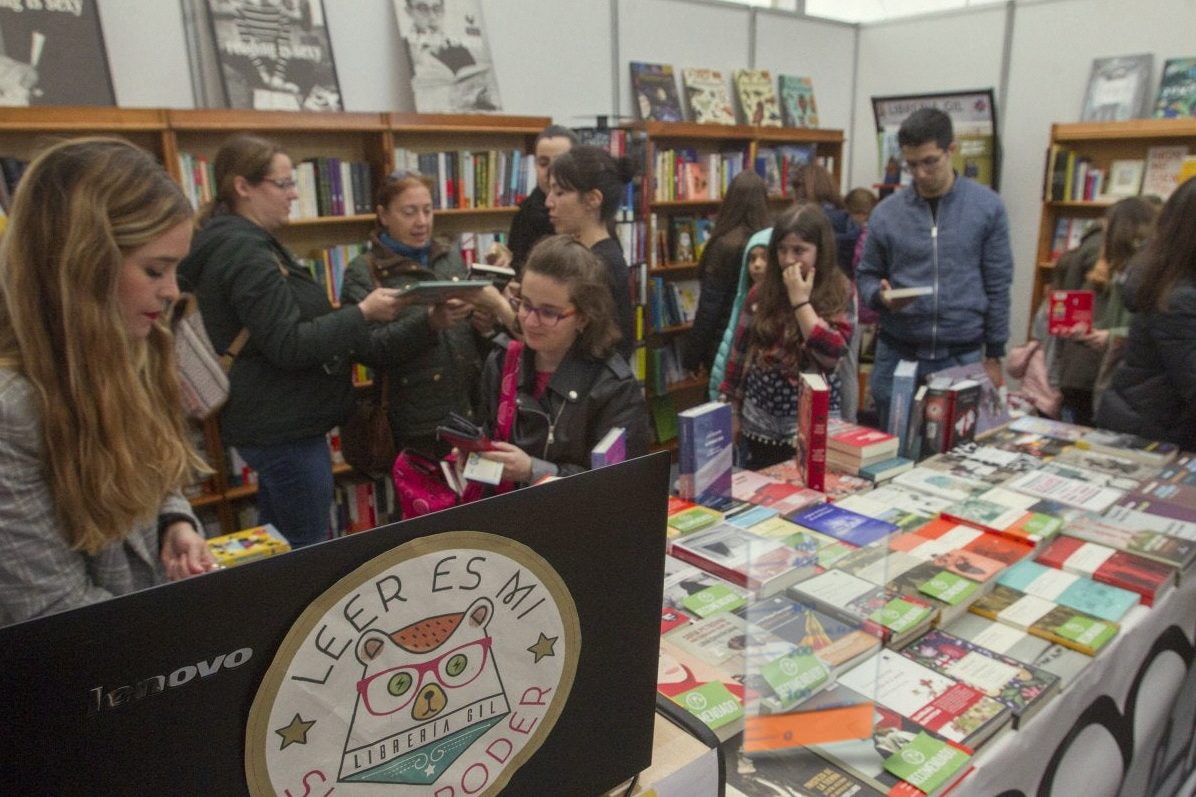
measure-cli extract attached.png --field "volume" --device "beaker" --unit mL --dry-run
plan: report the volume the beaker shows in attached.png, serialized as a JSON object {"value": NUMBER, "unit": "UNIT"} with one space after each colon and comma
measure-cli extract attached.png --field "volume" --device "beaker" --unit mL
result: {"value": 50, "unit": "mL"}
